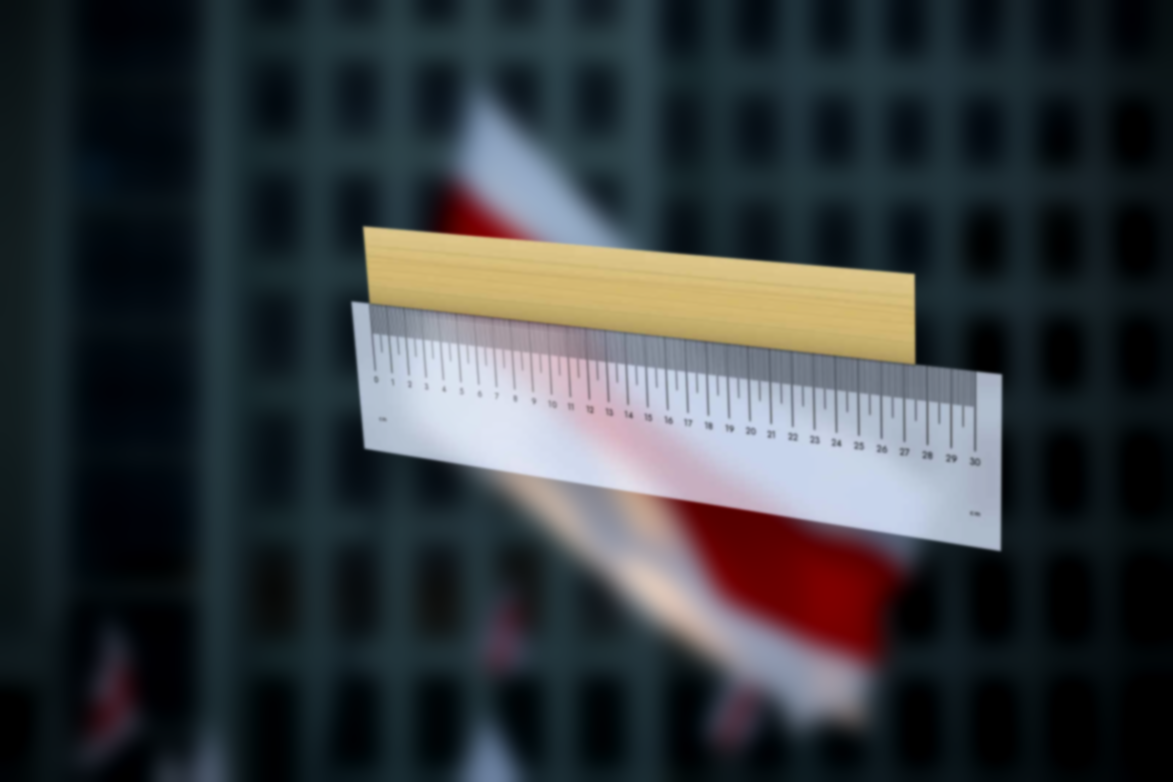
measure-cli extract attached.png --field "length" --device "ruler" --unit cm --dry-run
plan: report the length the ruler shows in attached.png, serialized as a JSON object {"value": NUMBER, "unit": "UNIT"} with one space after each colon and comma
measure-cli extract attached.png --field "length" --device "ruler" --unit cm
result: {"value": 27.5, "unit": "cm"}
